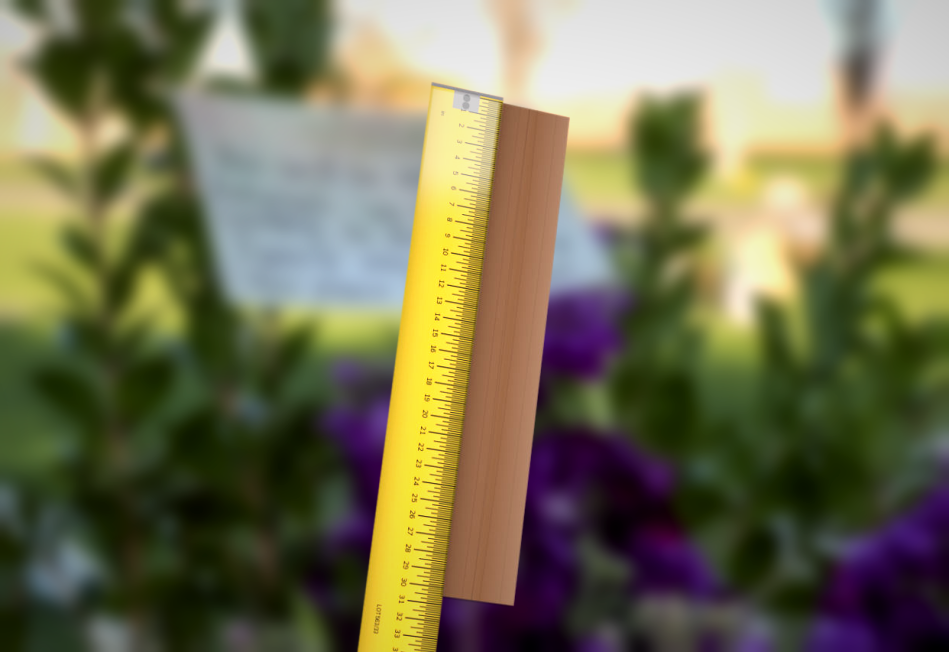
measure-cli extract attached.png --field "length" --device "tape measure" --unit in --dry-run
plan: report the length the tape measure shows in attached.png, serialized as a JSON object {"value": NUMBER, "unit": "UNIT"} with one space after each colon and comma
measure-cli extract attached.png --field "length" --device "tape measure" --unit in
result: {"value": 30.5, "unit": "in"}
